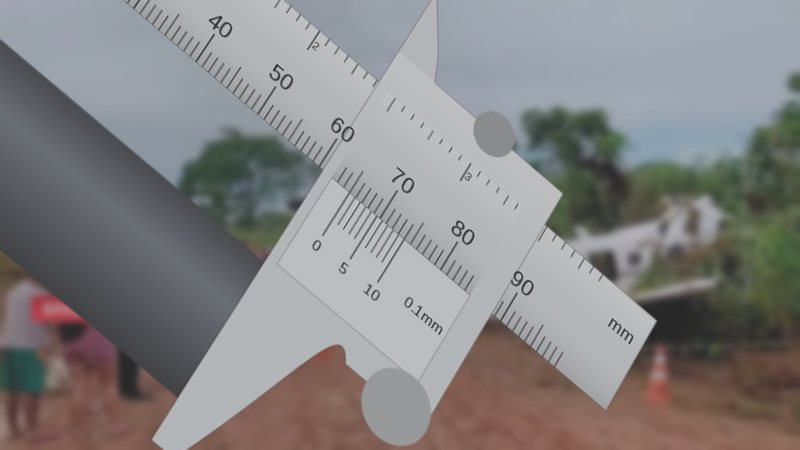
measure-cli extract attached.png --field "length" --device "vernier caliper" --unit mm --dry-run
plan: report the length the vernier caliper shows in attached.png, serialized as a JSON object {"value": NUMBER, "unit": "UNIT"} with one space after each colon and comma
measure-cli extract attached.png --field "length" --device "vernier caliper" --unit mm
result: {"value": 65.0, "unit": "mm"}
